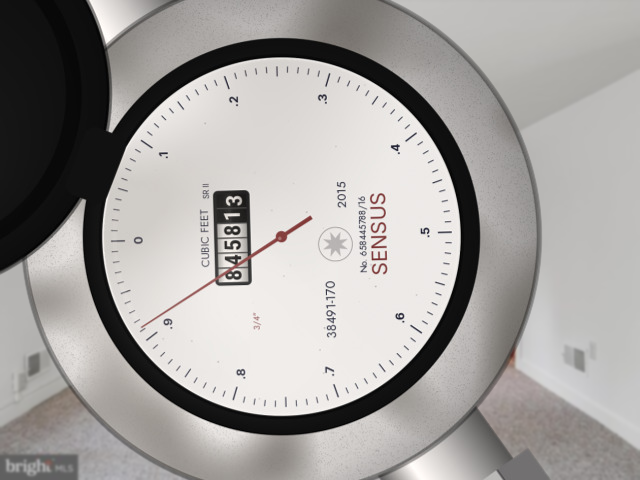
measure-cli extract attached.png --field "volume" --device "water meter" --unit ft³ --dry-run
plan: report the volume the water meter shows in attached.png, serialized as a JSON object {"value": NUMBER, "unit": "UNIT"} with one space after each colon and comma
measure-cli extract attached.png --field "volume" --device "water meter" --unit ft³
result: {"value": 845812.91, "unit": "ft³"}
